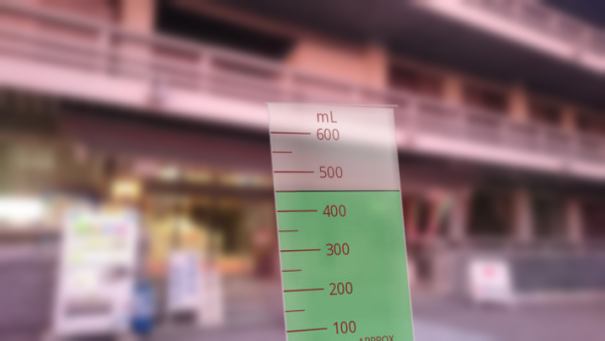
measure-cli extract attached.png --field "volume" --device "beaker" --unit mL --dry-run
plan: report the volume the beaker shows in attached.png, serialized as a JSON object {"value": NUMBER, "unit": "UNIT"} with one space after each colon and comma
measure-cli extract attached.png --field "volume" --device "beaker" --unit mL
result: {"value": 450, "unit": "mL"}
